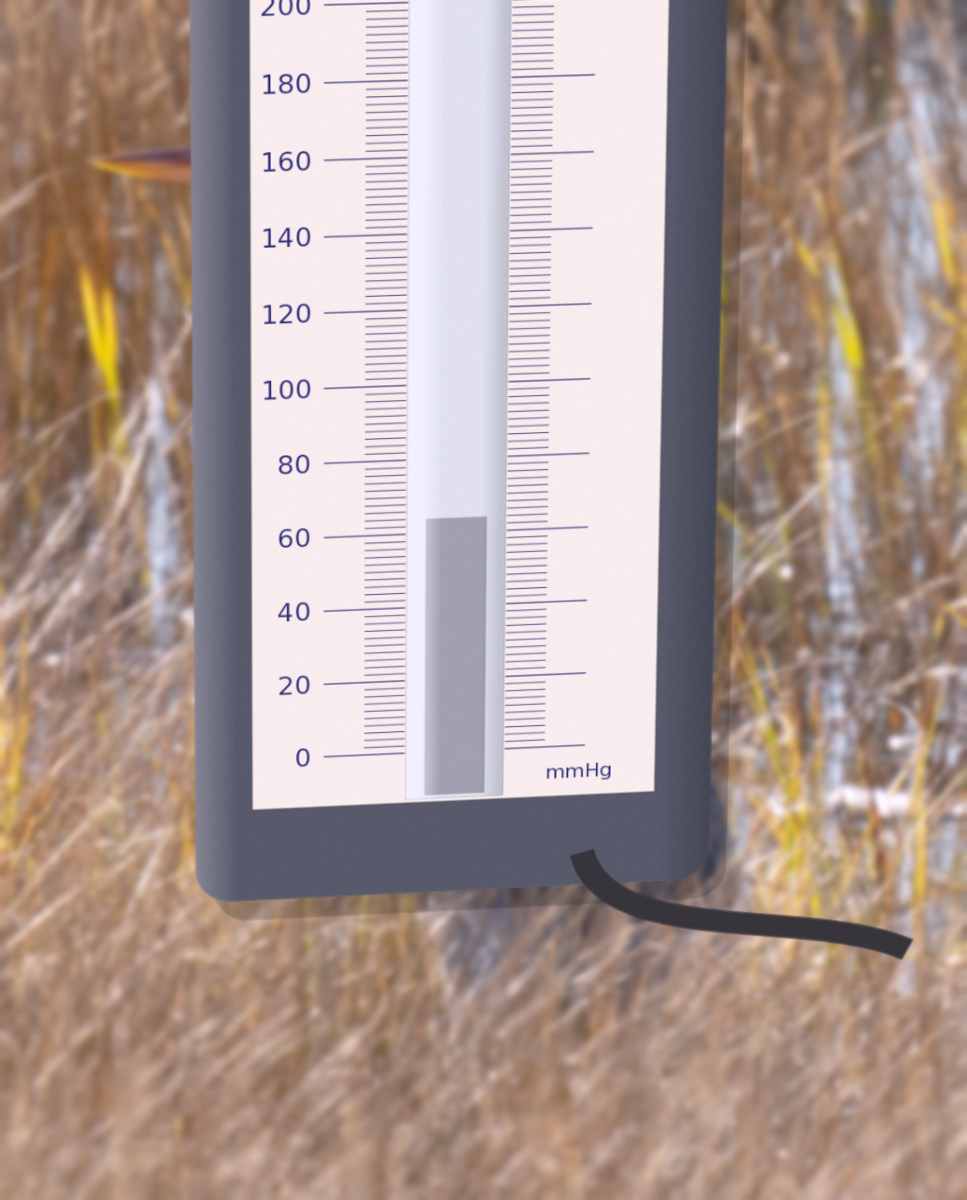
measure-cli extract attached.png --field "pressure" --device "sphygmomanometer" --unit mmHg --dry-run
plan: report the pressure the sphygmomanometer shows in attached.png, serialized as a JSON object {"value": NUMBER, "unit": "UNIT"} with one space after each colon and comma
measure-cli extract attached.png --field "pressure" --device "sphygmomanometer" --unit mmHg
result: {"value": 64, "unit": "mmHg"}
